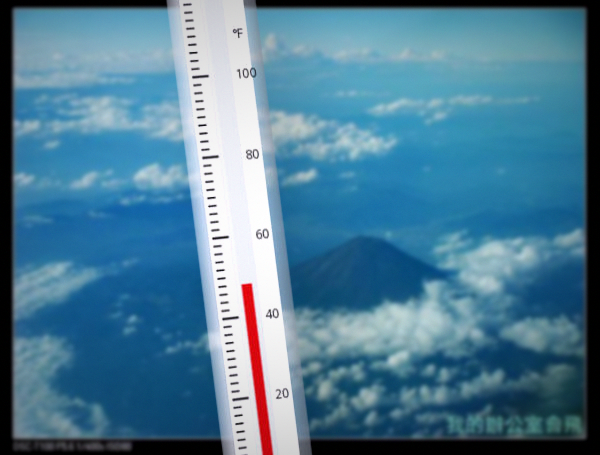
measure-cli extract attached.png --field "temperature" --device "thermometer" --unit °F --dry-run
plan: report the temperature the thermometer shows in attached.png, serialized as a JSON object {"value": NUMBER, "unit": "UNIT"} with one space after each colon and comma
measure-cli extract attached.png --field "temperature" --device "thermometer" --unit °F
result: {"value": 48, "unit": "°F"}
